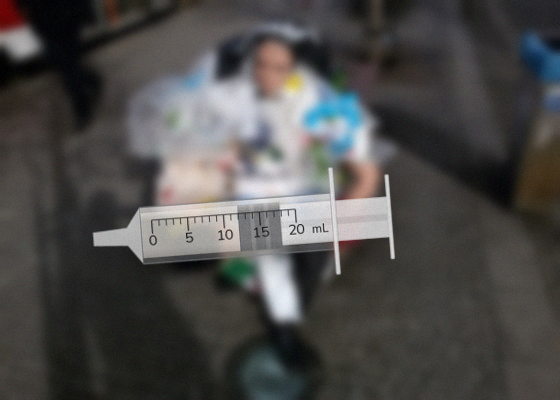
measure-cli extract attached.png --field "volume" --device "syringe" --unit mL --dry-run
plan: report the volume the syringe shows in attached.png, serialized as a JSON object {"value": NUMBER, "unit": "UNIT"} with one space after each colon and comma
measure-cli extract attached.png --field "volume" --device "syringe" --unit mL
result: {"value": 12, "unit": "mL"}
